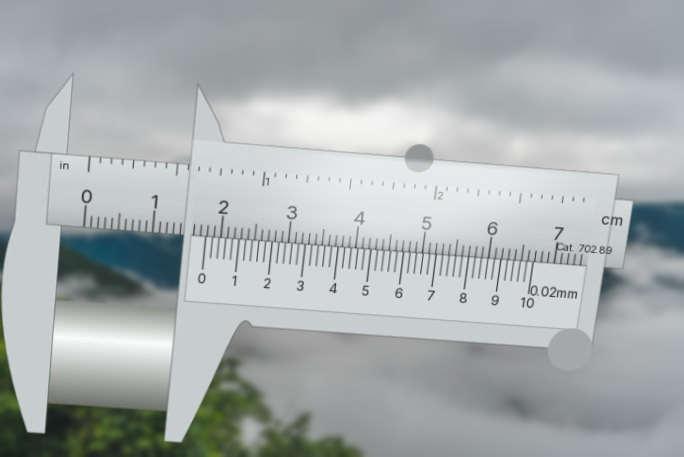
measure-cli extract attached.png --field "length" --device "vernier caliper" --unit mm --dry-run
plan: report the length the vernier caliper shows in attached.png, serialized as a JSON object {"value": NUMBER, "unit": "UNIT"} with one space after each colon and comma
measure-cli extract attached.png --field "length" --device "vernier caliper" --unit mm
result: {"value": 17.8, "unit": "mm"}
